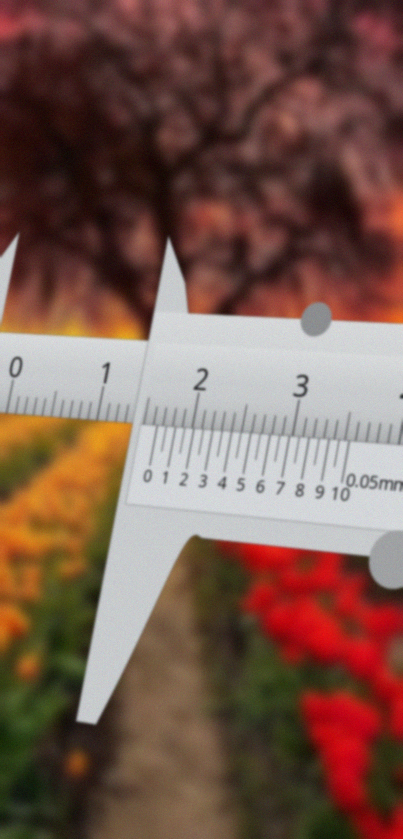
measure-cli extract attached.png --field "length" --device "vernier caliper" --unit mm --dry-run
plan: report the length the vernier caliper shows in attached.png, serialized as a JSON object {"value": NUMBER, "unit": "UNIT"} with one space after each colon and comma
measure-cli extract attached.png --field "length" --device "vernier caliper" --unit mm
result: {"value": 16.4, "unit": "mm"}
